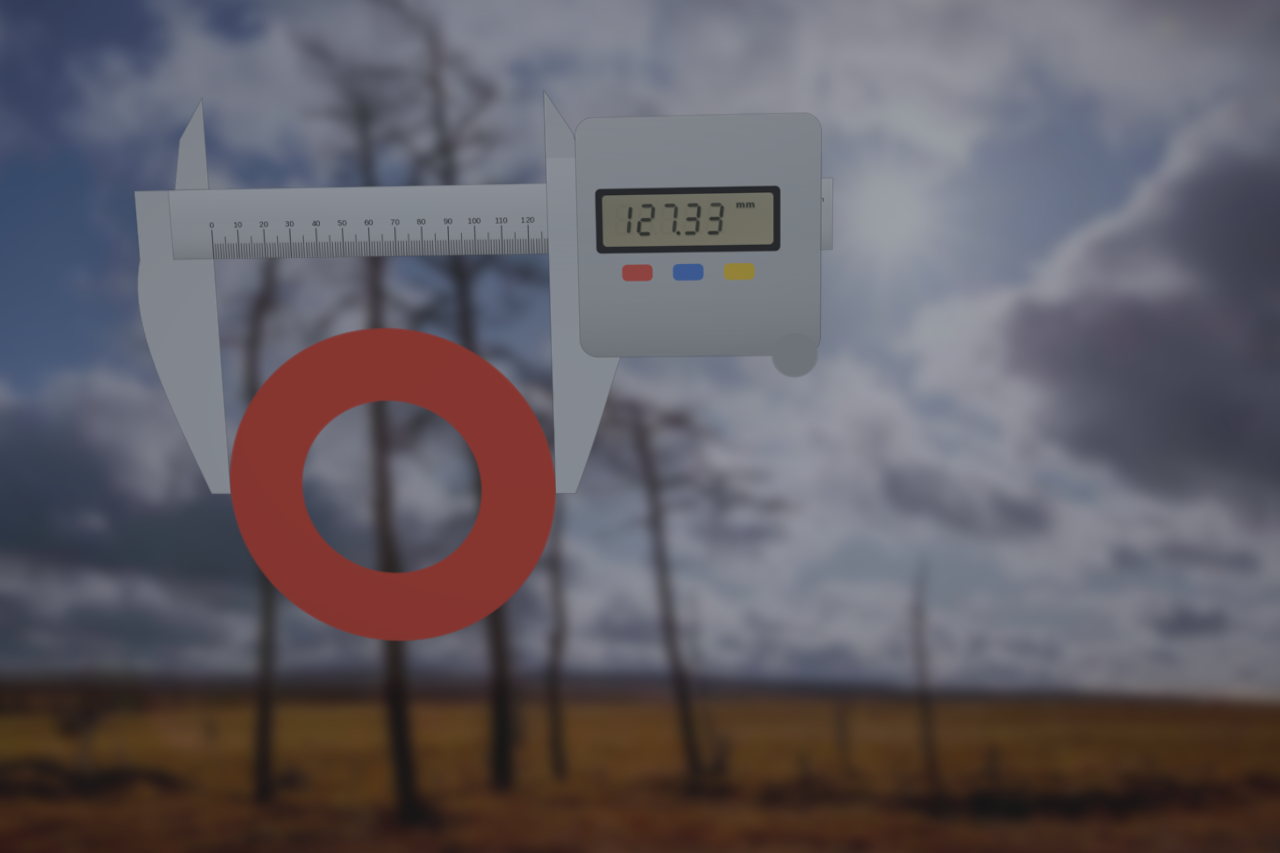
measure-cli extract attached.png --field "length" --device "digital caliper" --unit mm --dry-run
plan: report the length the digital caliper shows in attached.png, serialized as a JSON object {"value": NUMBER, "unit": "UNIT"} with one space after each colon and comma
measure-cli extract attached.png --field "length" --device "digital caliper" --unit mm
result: {"value": 127.33, "unit": "mm"}
